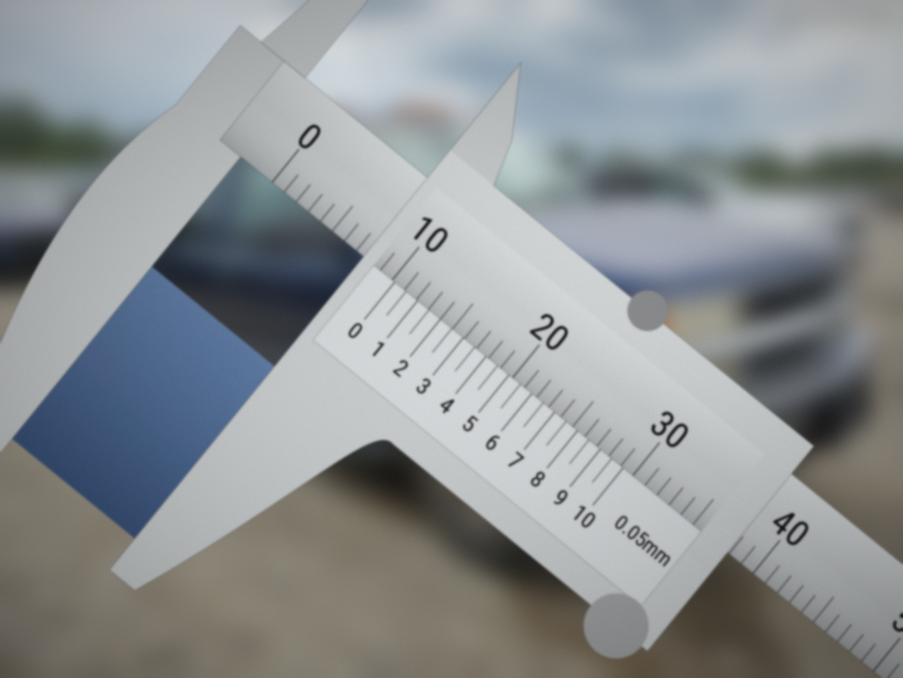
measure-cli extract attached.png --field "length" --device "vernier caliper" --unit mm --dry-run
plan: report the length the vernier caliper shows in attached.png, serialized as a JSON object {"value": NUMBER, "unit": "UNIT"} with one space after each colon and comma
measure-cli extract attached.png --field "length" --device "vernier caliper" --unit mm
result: {"value": 10.2, "unit": "mm"}
